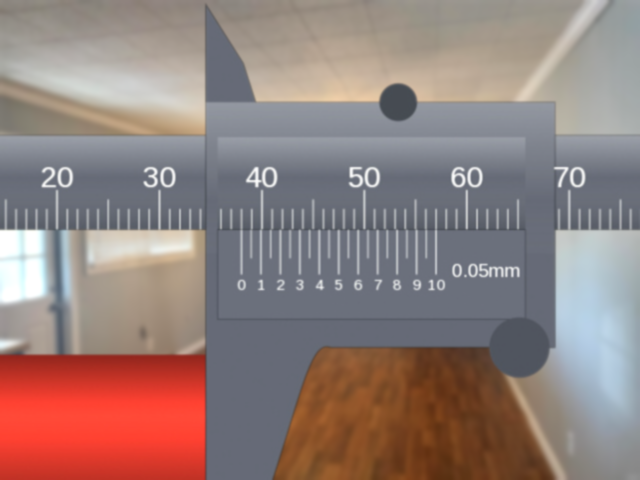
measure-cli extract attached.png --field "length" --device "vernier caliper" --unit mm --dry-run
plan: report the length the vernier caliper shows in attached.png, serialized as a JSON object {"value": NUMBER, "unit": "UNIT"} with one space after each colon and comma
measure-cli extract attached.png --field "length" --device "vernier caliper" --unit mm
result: {"value": 38.0, "unit": "mm"}
